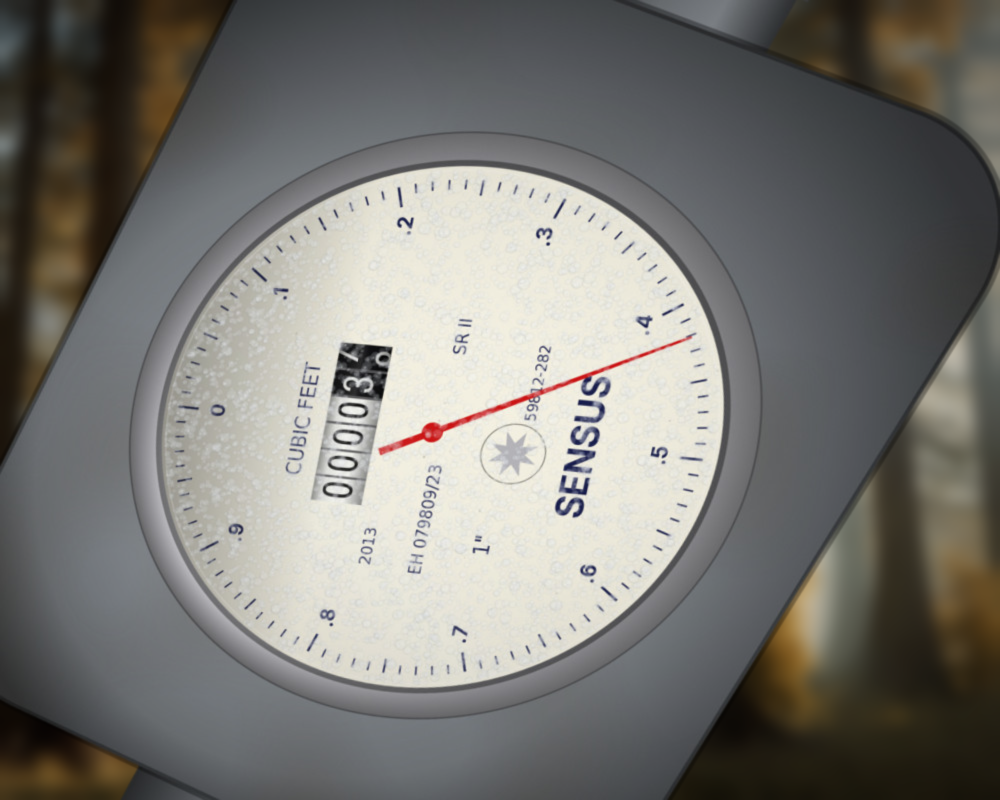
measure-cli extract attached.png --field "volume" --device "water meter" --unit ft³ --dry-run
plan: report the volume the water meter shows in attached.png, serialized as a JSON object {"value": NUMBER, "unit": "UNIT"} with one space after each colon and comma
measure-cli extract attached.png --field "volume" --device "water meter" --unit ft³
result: {"value": 37.42, "unit": "ft³"}
